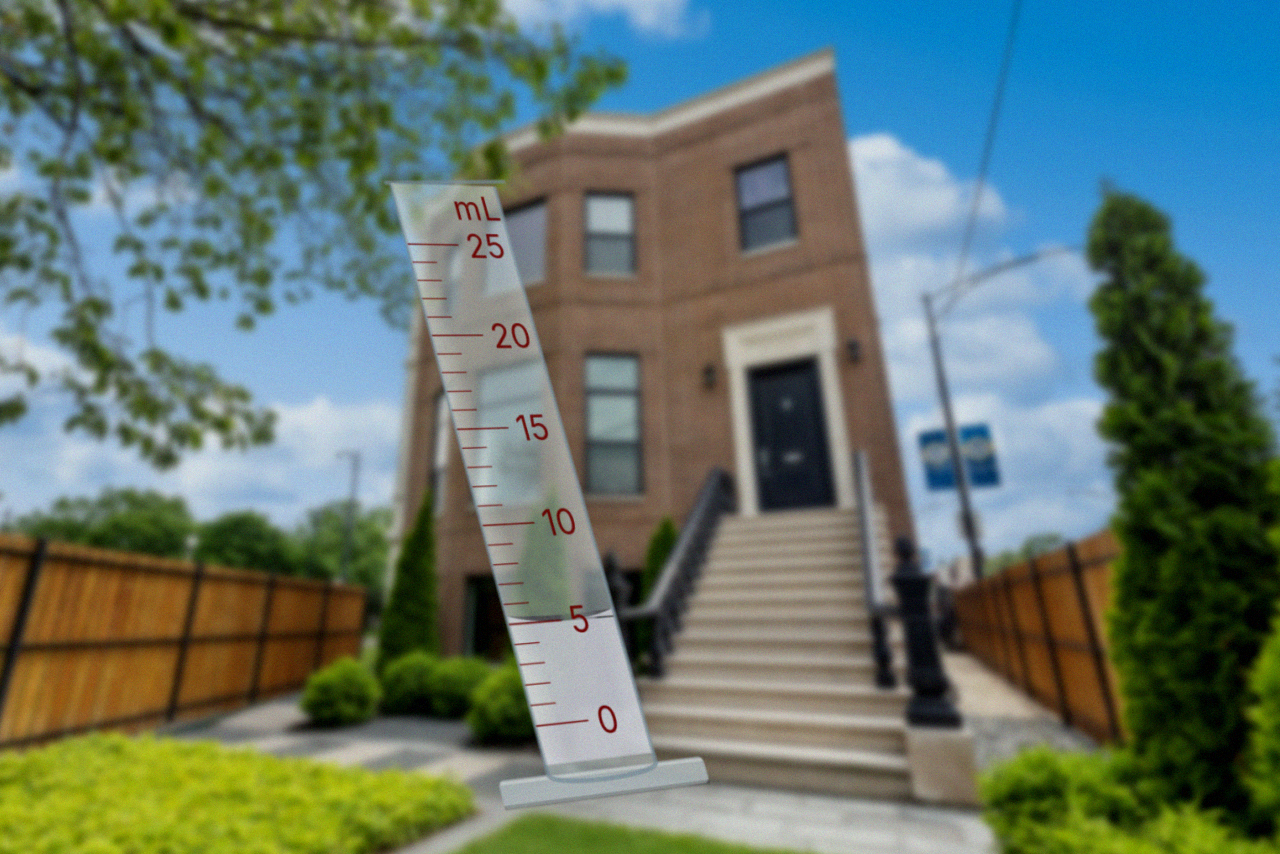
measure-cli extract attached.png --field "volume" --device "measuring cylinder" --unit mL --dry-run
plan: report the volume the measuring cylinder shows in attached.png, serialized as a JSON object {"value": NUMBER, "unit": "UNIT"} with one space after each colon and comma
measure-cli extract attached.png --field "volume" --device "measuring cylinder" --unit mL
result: {"value": 5, "unit": "mL"}
